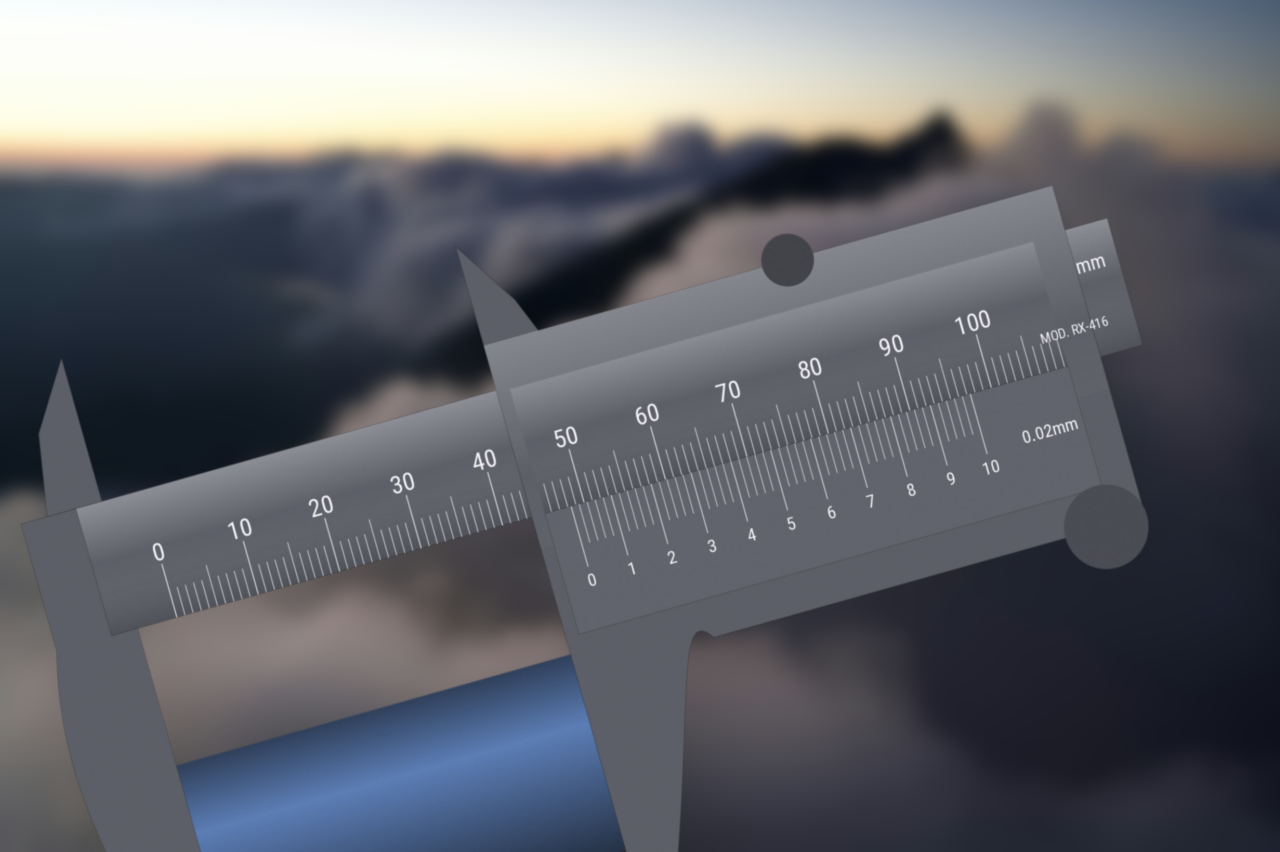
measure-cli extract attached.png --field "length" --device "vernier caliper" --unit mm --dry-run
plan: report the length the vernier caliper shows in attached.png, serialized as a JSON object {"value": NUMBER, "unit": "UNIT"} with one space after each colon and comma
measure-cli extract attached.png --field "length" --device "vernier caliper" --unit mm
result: {"value": 48.4, "unit": "mm"}
